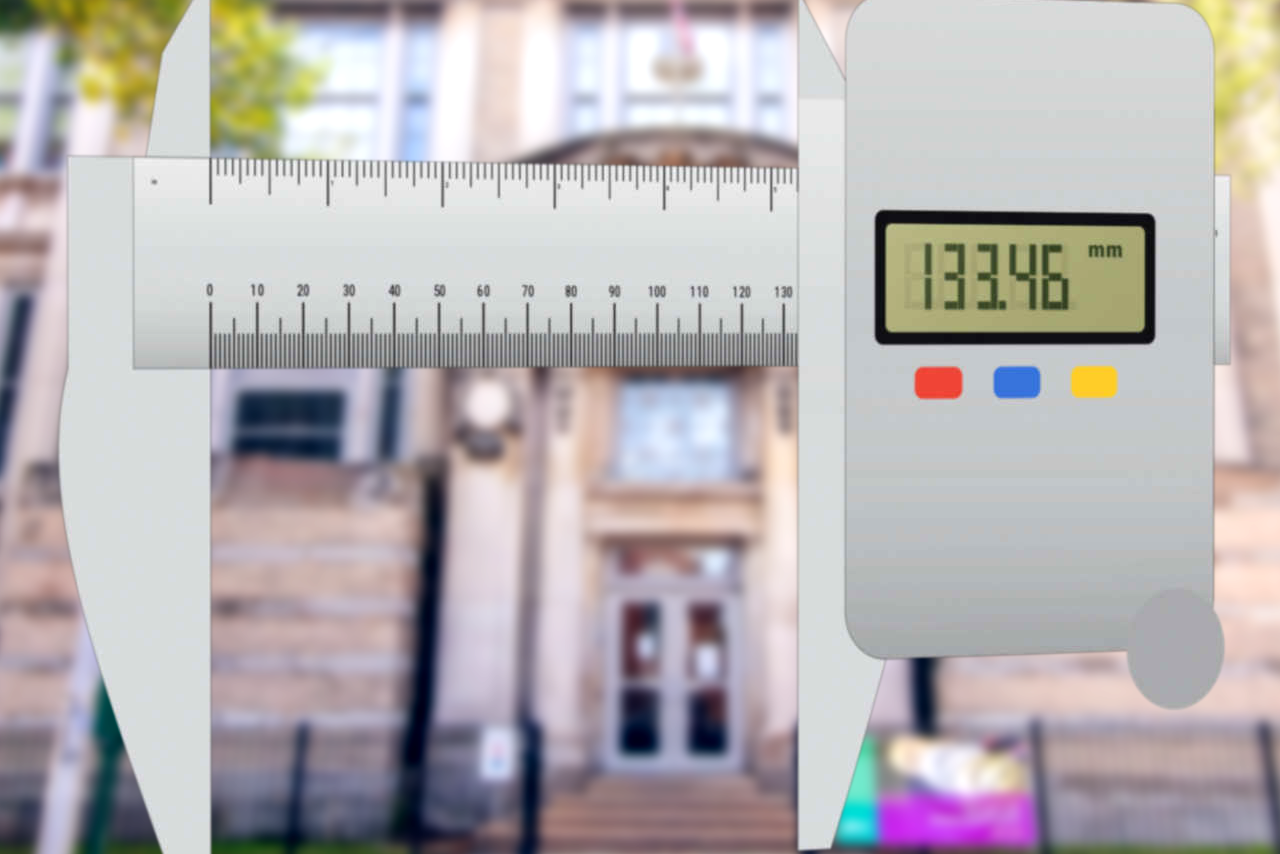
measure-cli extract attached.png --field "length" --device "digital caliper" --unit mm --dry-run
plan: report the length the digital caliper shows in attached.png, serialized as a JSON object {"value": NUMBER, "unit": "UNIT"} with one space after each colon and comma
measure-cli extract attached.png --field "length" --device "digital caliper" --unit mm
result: {"value": 133.46, "unit": "mm"}
